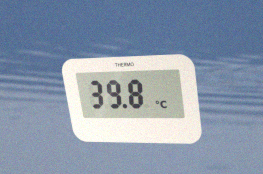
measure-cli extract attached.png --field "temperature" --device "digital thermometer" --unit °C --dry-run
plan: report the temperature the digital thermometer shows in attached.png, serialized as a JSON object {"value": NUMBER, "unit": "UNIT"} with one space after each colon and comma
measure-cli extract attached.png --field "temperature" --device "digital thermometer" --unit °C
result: {"value": 39.8, "unit": "°C"}
